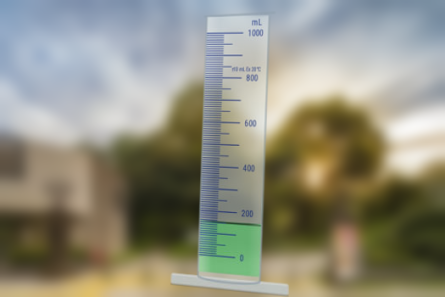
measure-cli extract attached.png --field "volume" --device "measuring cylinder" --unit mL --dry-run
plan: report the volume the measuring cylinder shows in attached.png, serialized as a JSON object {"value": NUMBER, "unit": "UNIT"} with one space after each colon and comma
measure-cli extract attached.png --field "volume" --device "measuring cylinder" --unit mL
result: {"value": 150, "unit": "mL"}
